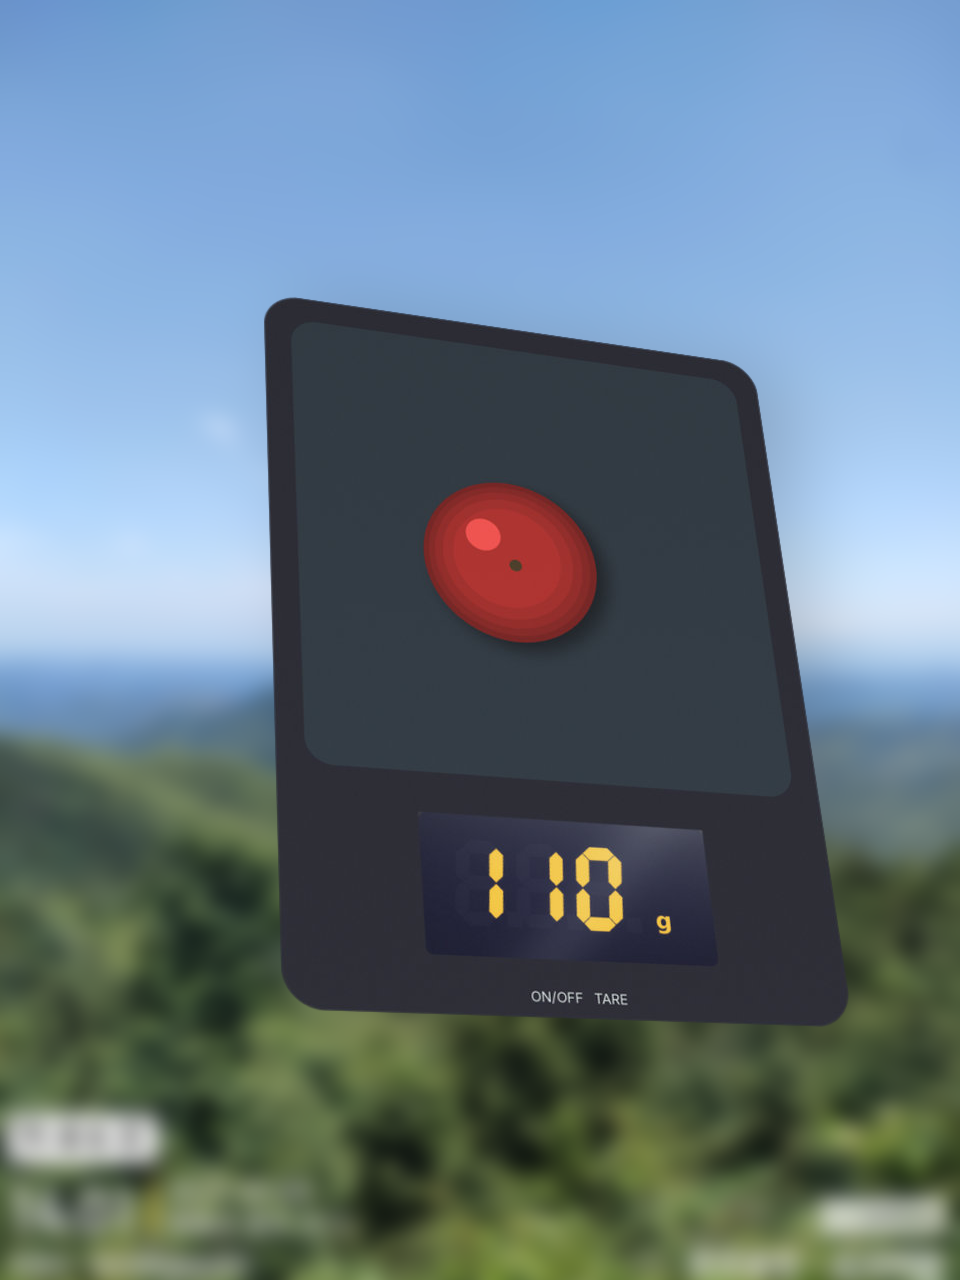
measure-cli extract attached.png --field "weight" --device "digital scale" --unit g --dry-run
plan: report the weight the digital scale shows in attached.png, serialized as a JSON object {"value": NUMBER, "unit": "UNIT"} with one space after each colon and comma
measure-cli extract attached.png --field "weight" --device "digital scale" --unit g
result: {"value": 110, "unit": "g"}
